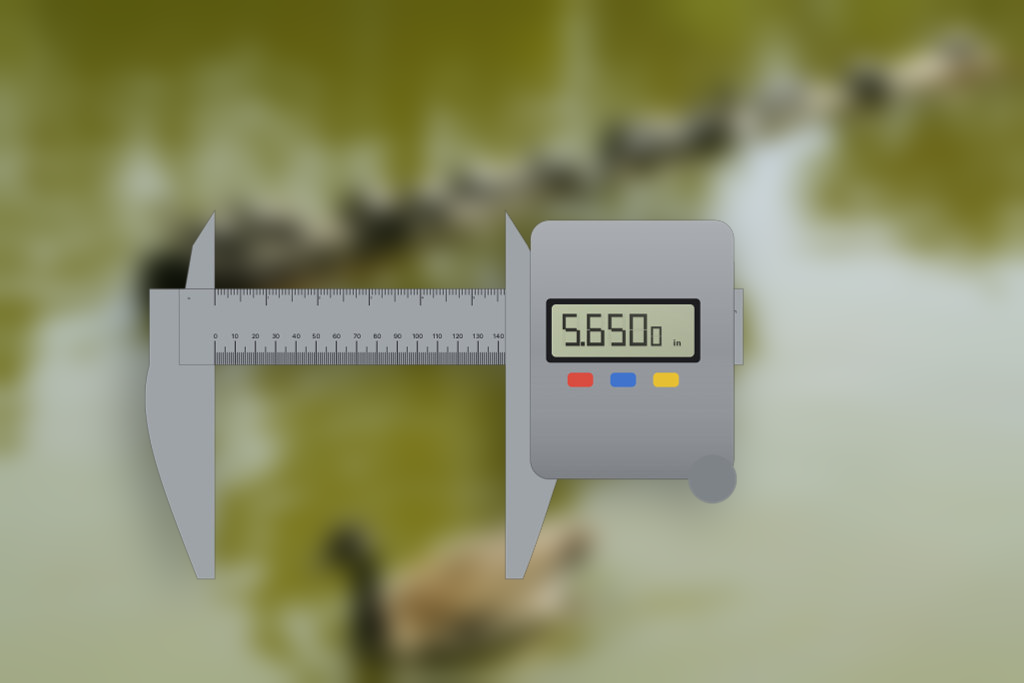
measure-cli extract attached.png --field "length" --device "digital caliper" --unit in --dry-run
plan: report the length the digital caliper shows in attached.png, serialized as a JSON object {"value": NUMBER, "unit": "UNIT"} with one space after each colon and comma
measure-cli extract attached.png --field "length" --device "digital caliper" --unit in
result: {"value": 5.6500, "unit": "in"}
